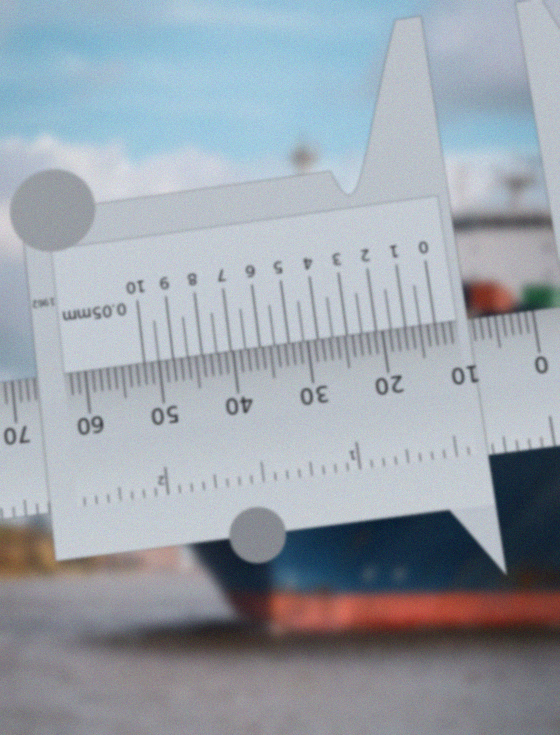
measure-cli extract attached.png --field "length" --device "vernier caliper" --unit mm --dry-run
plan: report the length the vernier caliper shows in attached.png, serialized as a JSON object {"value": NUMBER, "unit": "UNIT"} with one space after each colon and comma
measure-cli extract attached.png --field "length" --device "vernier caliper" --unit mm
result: {"value": 13.0, "unit": "mm"}
